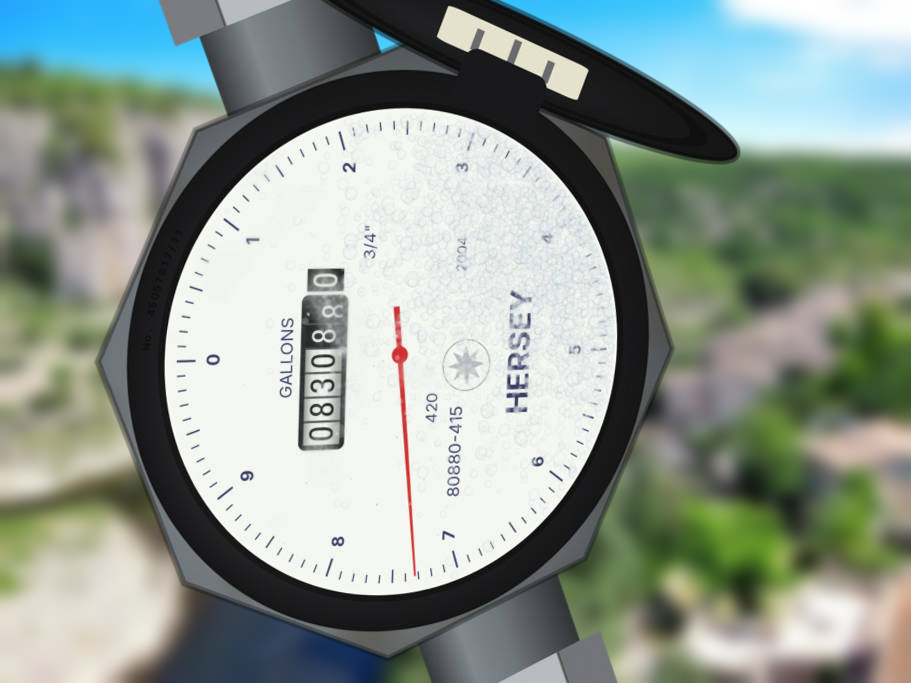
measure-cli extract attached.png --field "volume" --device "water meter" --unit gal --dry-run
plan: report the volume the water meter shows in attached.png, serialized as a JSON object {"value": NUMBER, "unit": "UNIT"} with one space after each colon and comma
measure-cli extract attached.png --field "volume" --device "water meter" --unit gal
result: {"value": 830877.3, "unit": "gal"}
